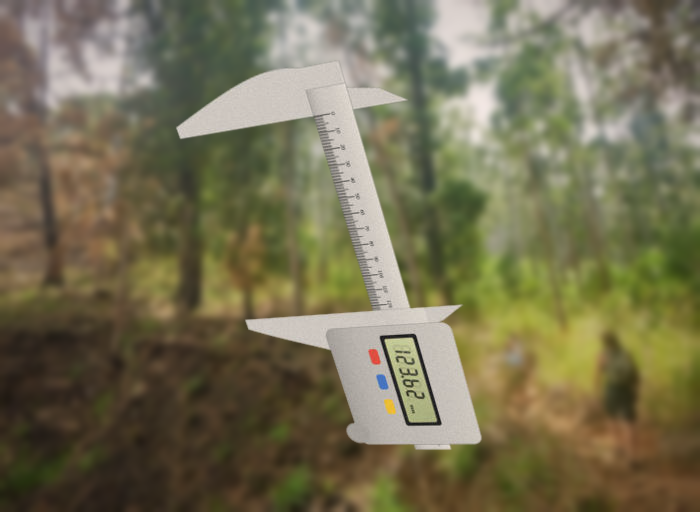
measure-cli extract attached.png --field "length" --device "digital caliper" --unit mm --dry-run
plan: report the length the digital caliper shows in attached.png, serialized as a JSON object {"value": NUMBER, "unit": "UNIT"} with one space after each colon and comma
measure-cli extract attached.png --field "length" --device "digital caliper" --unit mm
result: {"value": 123.62, "unit": "mm"}
